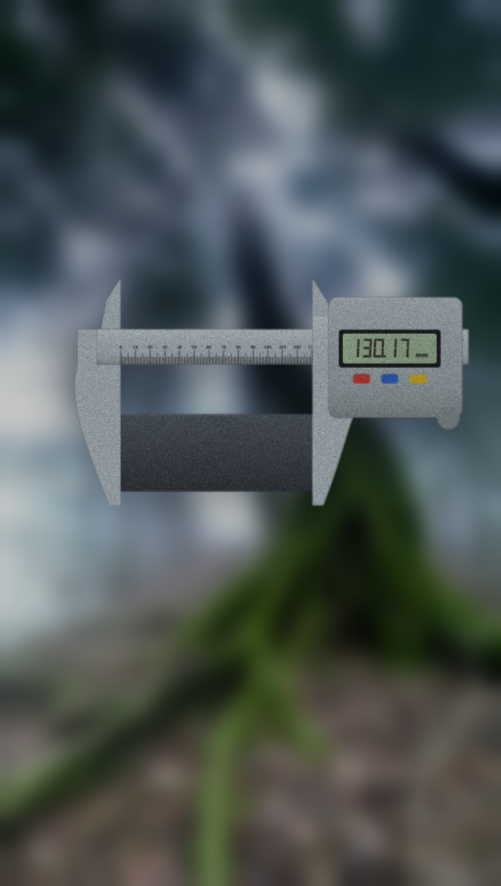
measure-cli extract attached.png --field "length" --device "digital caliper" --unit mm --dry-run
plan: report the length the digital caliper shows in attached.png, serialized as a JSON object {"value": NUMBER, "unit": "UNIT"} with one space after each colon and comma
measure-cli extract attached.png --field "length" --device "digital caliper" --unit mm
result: {"value": 130.17, "unit": "mm"}
